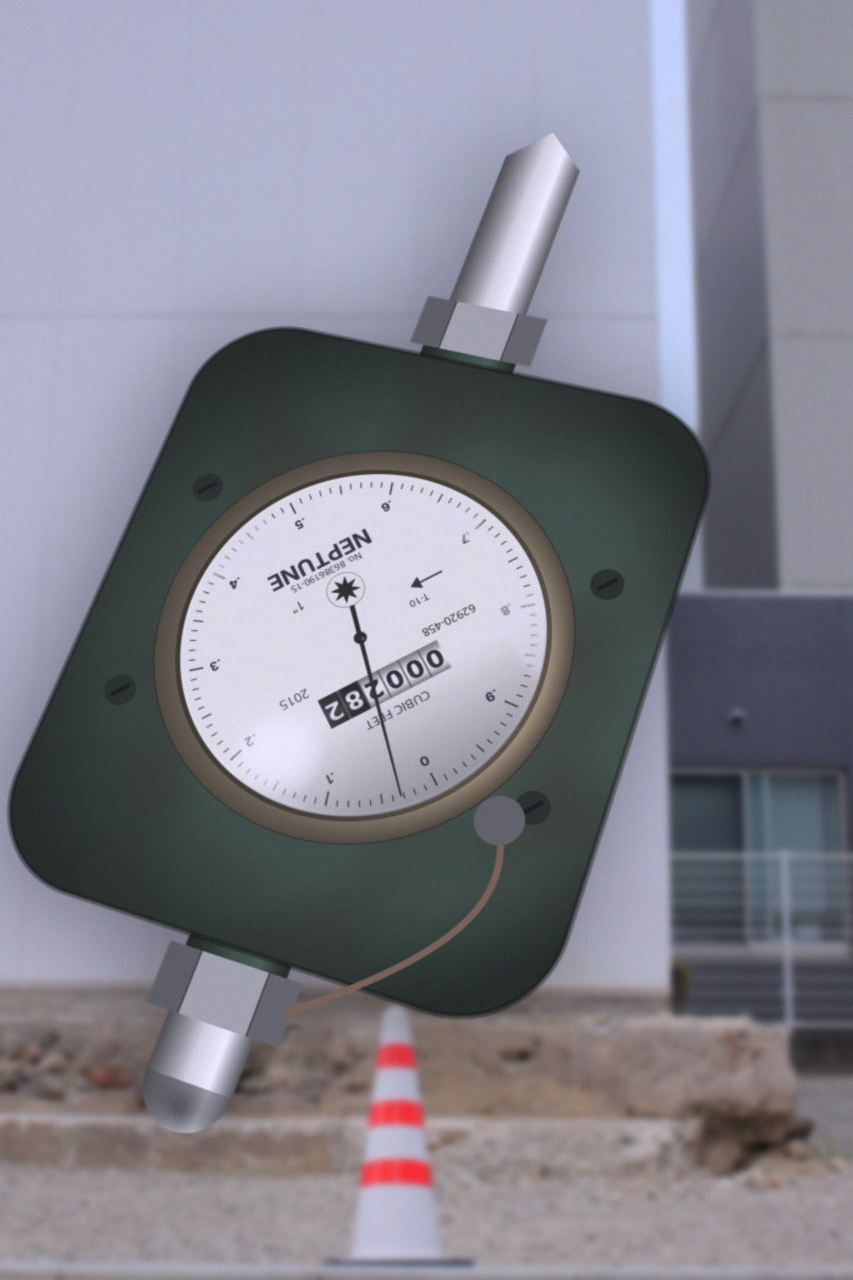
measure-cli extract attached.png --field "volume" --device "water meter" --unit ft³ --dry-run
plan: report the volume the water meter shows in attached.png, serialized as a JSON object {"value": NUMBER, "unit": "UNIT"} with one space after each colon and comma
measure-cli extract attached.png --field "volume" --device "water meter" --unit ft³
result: {"value": 282.03, "unit": "ft³"}
